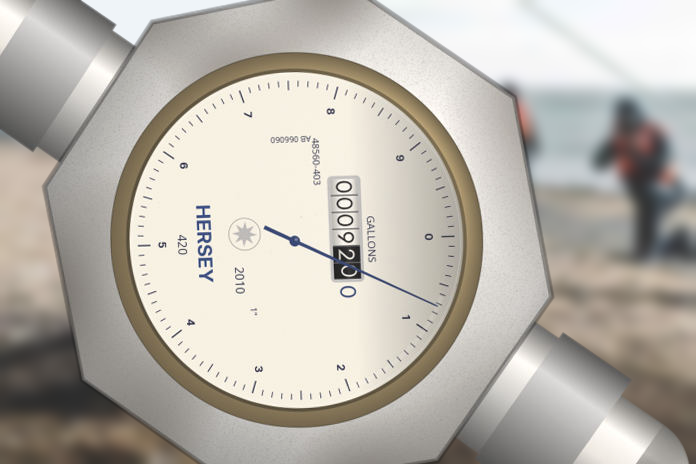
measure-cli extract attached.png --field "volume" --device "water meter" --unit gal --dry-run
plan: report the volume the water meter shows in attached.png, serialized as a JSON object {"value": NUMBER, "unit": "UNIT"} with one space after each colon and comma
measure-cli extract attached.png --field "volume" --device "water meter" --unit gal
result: {"value": 9200.7, "unit": "gal"}
